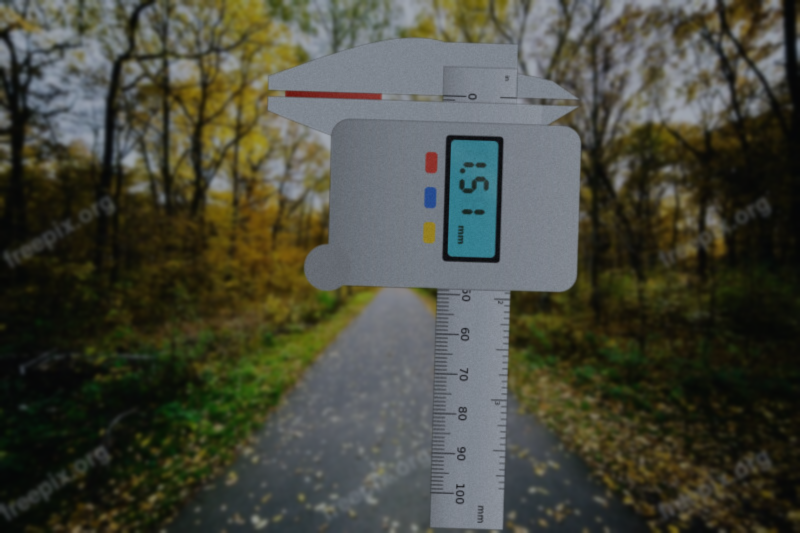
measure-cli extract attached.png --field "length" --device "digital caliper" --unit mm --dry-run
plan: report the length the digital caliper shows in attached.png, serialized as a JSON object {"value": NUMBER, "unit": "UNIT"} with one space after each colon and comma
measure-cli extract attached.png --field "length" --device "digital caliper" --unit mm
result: {"value": 1.51, "unit": "mm"}
